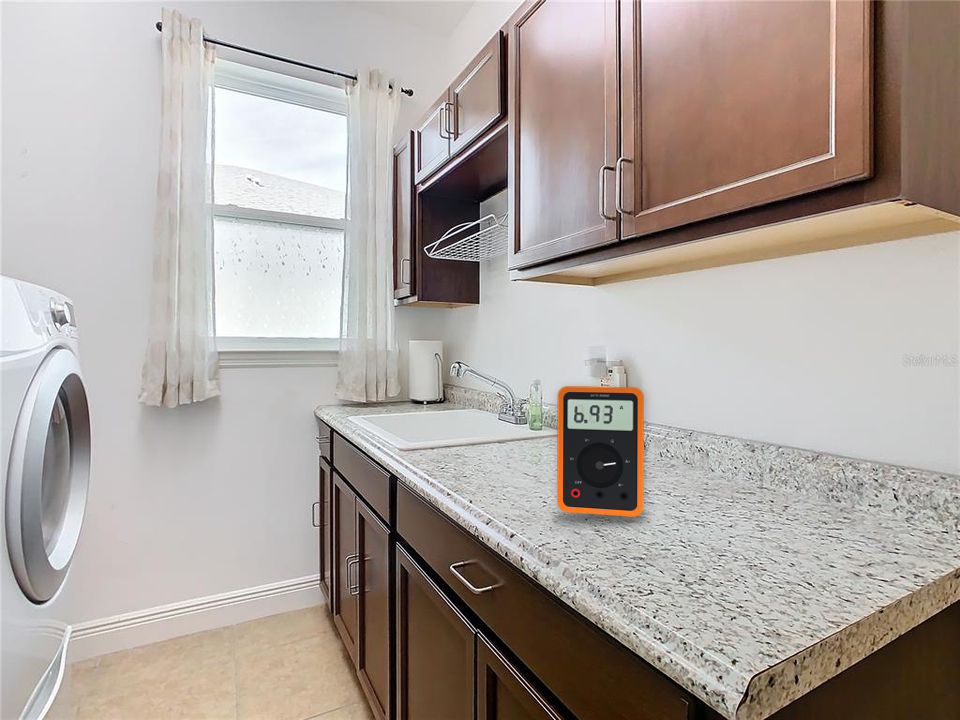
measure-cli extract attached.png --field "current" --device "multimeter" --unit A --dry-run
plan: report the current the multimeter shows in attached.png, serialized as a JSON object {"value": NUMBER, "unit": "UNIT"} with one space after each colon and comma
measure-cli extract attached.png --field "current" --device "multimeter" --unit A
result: {"value": 6.93, "unit": "A"}
